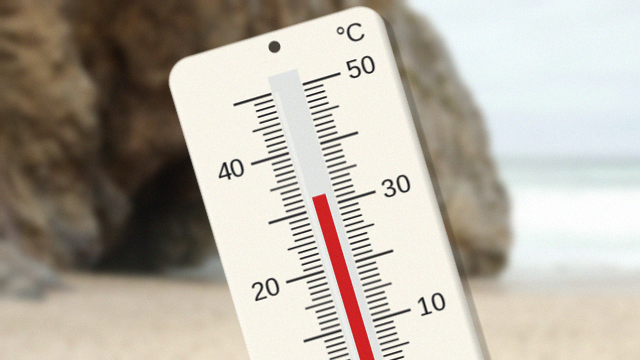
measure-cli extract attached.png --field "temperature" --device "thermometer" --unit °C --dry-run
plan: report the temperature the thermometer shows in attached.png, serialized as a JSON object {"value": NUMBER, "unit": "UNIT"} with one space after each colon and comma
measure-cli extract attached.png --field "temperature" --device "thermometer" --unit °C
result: {"value": 32, "unit": "°C"}
